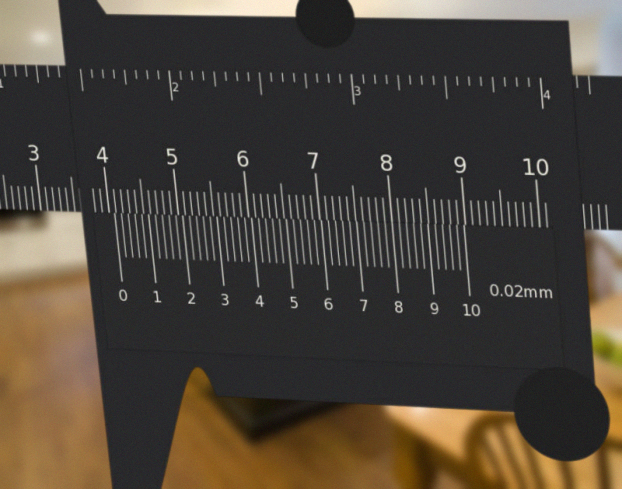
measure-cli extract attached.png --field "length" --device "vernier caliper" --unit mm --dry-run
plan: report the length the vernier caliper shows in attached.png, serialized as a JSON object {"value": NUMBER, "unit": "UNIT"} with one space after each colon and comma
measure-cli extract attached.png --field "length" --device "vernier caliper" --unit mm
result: {"value": 40.8, "unit": "mm"}
